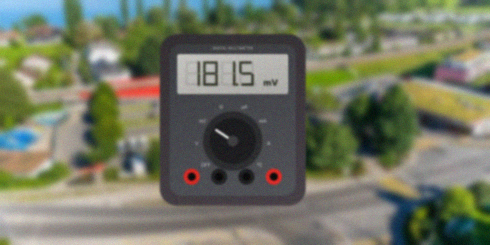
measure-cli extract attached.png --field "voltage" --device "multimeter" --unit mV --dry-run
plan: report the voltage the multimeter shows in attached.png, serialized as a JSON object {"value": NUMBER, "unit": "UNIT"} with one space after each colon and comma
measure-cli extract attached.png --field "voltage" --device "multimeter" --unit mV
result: {"value": 181.5, "unit": "mV"}
